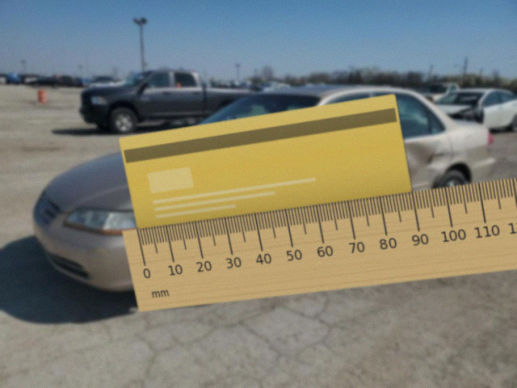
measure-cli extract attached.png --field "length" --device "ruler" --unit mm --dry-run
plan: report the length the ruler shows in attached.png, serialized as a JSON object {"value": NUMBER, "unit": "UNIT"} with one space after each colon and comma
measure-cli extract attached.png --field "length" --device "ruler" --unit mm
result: {"value": 90, "unit": "mm"}
